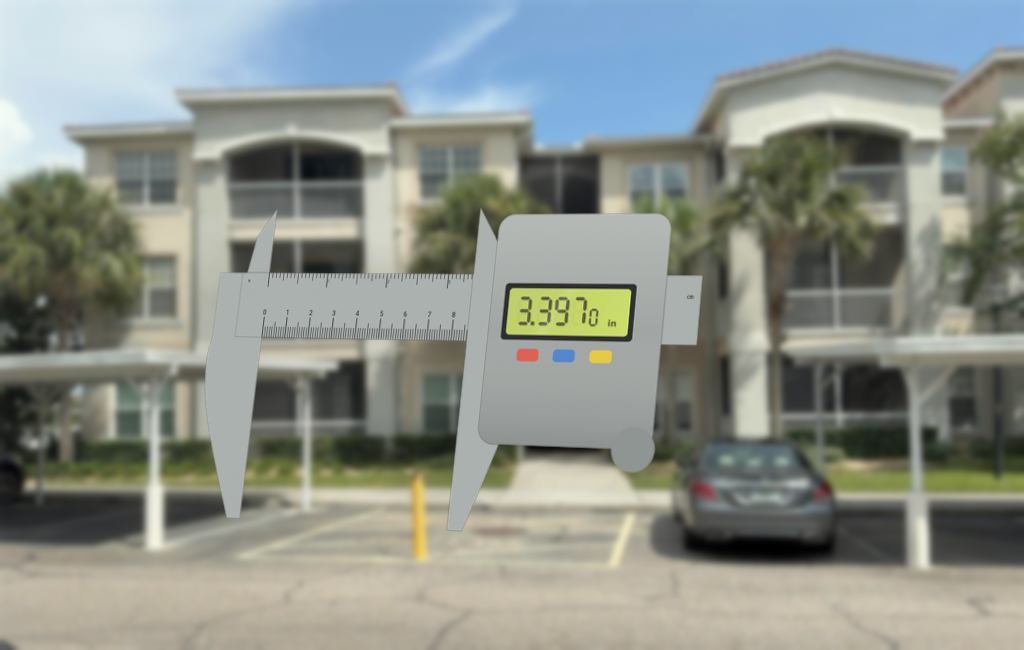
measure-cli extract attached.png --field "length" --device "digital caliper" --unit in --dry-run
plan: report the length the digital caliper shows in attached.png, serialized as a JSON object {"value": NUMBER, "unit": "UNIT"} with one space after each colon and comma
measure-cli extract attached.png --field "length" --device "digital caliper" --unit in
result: {"value": 3.3970, "unit": "in"}
